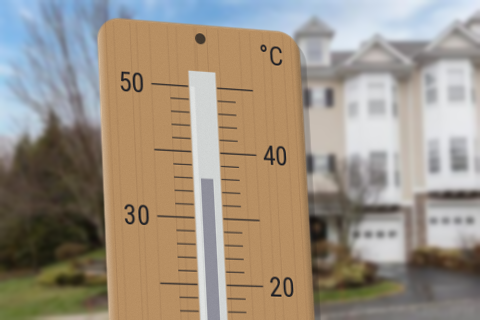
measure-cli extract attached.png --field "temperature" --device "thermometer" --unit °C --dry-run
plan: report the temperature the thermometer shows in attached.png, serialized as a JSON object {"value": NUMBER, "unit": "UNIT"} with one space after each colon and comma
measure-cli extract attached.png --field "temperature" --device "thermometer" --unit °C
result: {"value": 36, "unit": "°C"}
